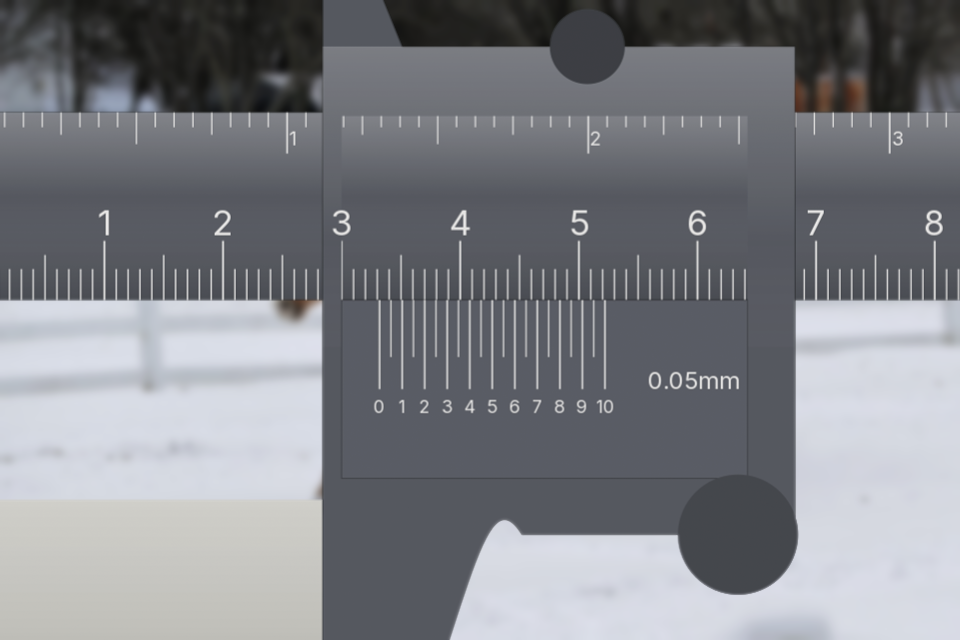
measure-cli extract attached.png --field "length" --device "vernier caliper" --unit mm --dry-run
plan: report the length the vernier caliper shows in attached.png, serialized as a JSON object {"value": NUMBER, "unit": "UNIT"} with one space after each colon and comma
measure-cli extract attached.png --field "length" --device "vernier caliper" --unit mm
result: {"value": 33.2, "unit": "mm"}
